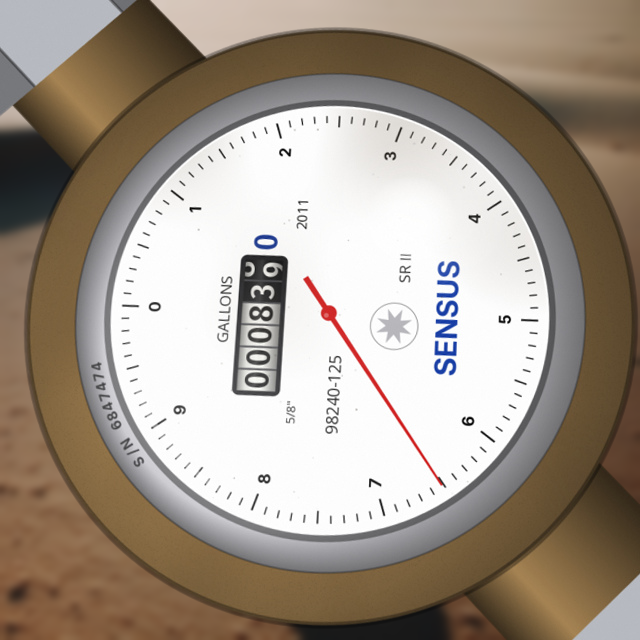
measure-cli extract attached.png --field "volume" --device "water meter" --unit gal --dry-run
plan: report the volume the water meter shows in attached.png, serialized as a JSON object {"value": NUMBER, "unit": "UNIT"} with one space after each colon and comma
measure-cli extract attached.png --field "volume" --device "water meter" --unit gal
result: {"value": 8386.5, "unit": "gal"}
